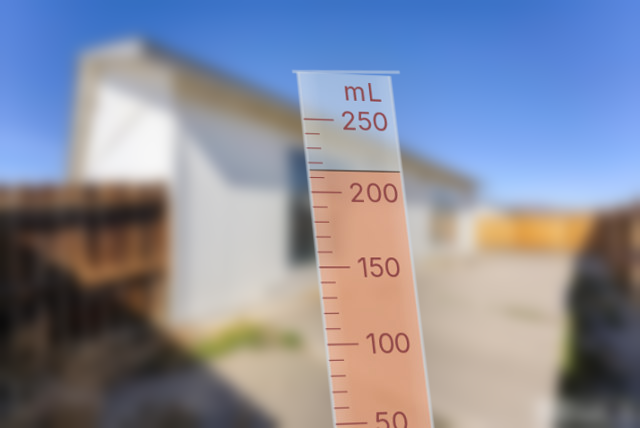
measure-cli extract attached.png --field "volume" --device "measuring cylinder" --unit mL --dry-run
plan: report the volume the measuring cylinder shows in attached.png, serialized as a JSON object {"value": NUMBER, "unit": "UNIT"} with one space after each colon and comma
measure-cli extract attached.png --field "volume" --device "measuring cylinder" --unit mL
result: {"value": 215, "unit": "mL"}
